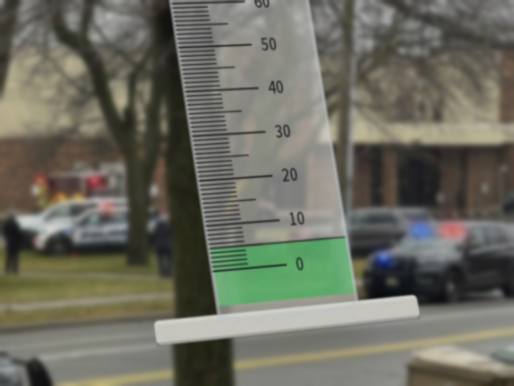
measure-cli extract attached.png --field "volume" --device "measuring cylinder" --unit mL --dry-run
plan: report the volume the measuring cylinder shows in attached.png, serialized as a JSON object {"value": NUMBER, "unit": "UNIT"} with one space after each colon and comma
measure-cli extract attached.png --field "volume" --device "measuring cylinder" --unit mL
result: {"value": 5, "unit": "mL"}
